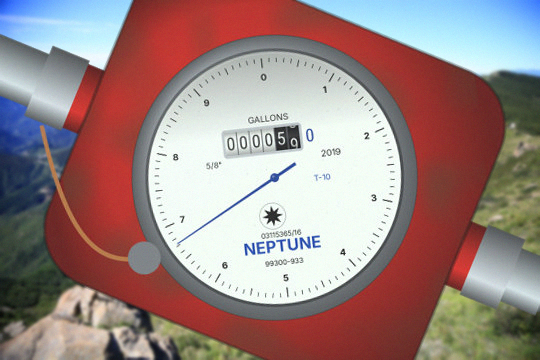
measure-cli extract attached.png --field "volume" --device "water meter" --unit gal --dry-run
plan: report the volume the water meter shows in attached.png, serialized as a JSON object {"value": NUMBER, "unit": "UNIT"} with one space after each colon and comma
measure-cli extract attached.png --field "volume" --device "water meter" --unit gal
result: {"value": 586.7, "unit": "gal"}
